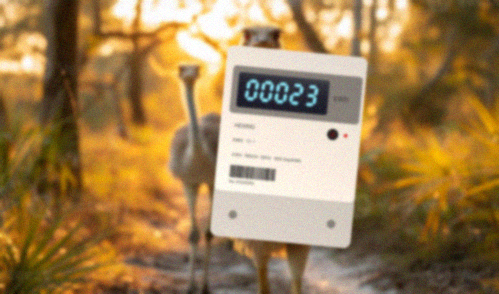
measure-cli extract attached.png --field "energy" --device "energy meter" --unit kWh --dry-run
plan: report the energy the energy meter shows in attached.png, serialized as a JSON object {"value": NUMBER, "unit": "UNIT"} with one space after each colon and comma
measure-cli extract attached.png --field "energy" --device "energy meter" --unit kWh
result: {"value": 23, "unit": "kWh"}
